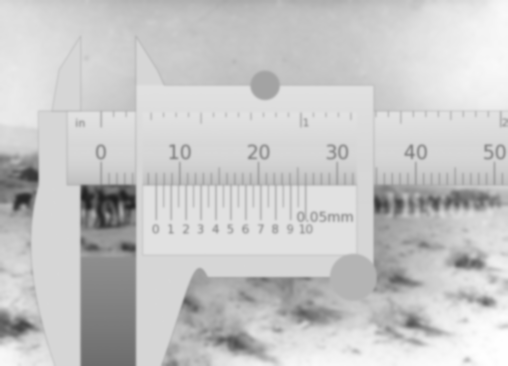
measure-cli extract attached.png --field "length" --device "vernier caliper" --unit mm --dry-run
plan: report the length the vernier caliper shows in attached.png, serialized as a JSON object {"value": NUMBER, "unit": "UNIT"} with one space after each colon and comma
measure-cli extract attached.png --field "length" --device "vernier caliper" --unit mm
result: {"value": 7.0, "unit": "mm"}
